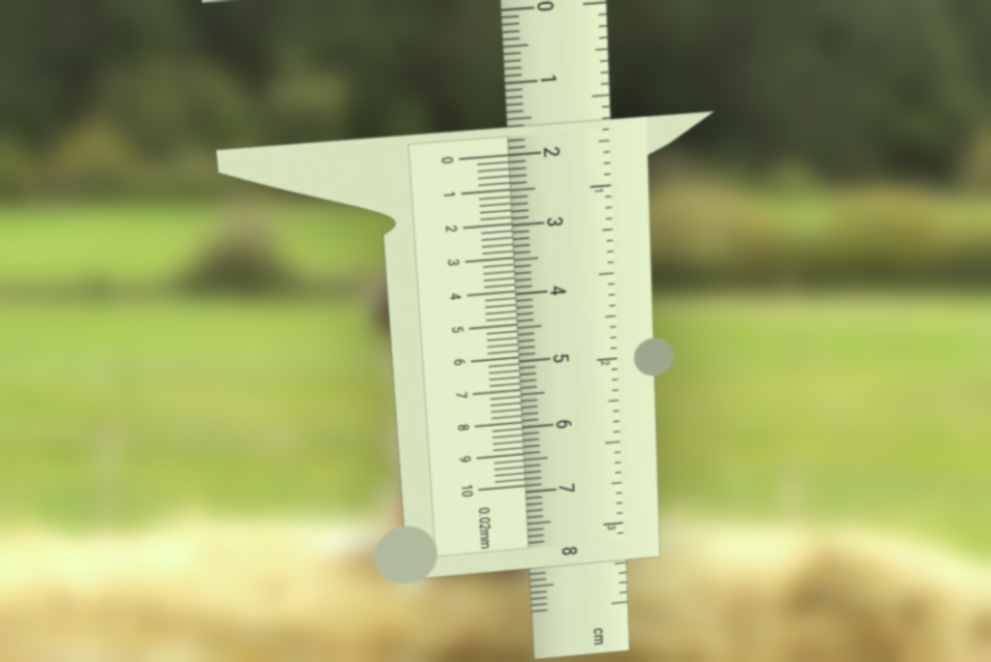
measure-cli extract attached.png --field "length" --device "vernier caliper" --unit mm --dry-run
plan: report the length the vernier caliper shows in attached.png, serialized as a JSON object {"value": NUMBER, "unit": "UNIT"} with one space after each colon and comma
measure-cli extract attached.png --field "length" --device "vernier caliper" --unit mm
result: {"value": 20.0, "unit": "mm"}
